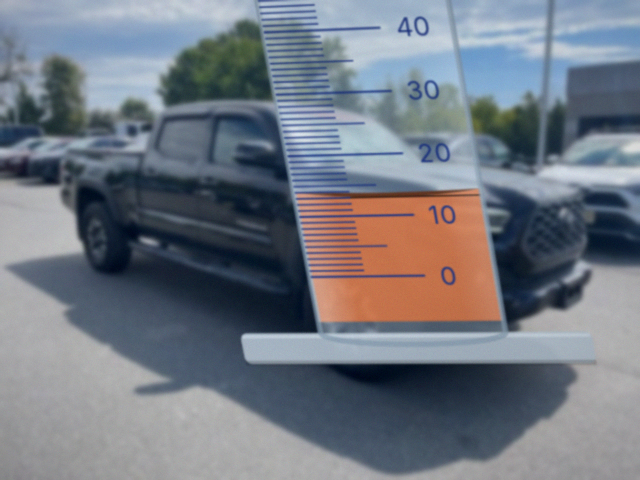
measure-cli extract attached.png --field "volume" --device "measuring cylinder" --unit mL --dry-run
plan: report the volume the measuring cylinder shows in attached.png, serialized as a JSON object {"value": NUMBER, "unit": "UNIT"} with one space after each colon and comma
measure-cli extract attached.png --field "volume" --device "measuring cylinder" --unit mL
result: {"value": 13, "unit": "mL"}
